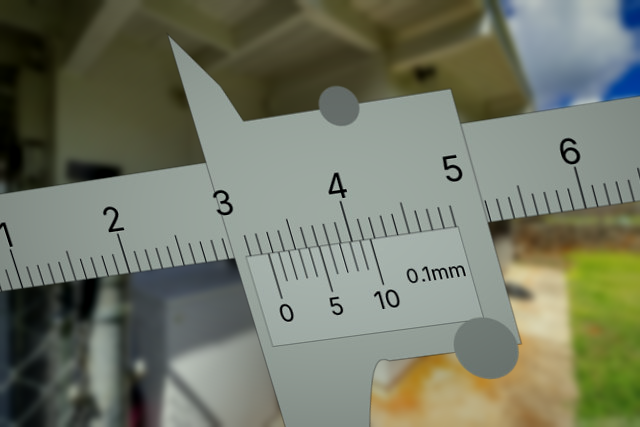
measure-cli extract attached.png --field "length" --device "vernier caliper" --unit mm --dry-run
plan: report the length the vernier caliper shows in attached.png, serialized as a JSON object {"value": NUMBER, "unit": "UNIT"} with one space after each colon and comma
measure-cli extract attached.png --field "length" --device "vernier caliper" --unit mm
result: {"value": 32.6, "unit": "mm"}
